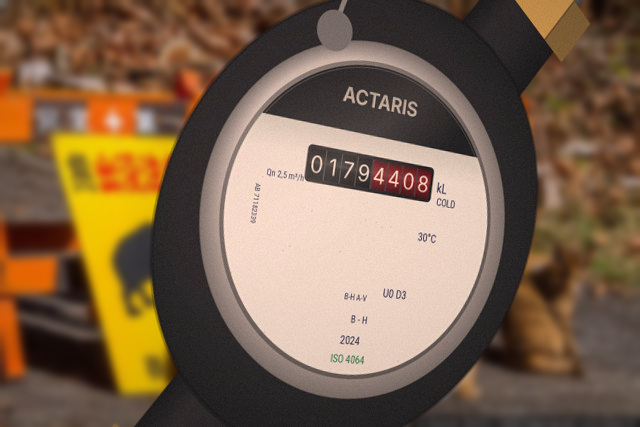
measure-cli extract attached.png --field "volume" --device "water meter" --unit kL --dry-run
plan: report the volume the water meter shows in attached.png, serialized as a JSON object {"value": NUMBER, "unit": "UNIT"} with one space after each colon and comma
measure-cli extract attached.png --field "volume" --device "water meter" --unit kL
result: {"value": 179.4408, "unit": "kL"}
